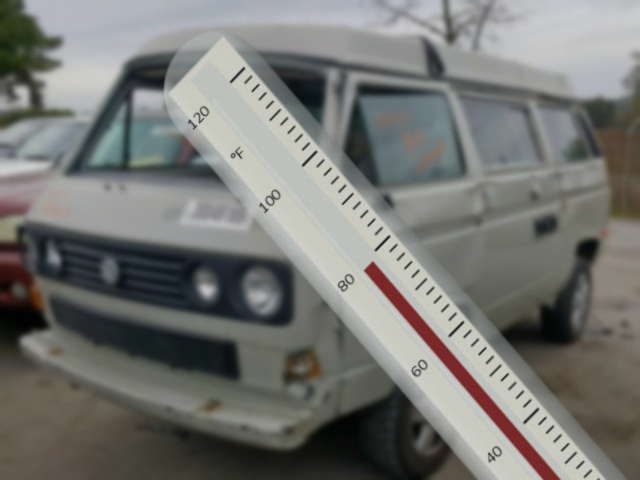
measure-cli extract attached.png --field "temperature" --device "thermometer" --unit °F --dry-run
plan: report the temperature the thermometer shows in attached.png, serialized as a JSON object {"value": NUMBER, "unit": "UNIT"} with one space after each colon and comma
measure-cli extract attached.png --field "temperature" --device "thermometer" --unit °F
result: {"value": 79, "unit": "°F"}
